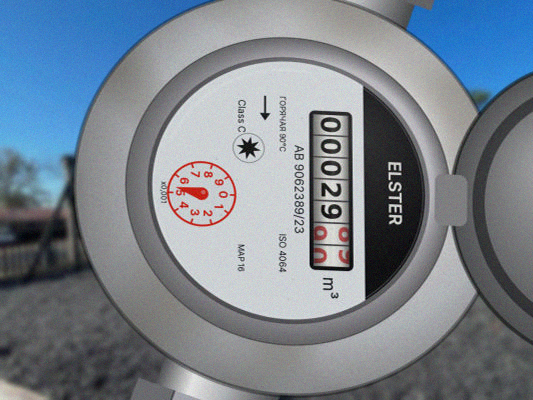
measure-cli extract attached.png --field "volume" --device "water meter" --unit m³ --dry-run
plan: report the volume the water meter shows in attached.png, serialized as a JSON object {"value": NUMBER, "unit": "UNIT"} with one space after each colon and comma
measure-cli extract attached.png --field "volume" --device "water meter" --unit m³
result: {"value": 29.895, "unit": "m³"}
